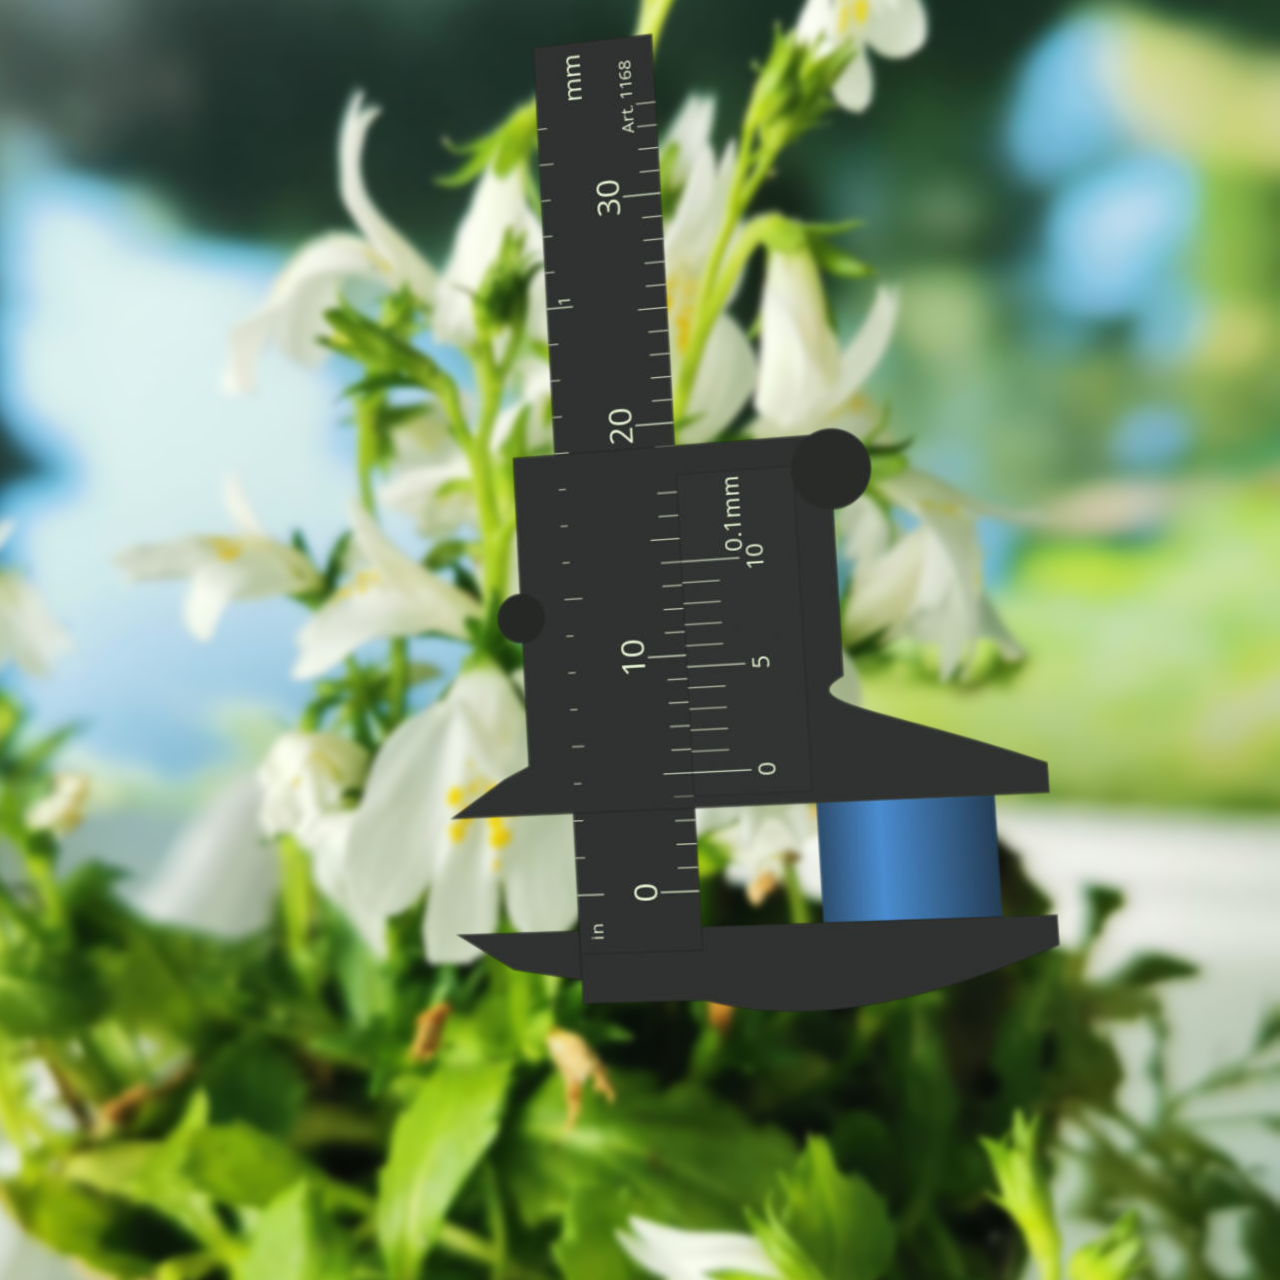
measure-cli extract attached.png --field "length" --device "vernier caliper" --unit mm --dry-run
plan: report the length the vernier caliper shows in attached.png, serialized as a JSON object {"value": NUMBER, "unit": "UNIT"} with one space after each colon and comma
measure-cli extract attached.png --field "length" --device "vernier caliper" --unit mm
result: {"value": 5.0, "unit": "mm"}
